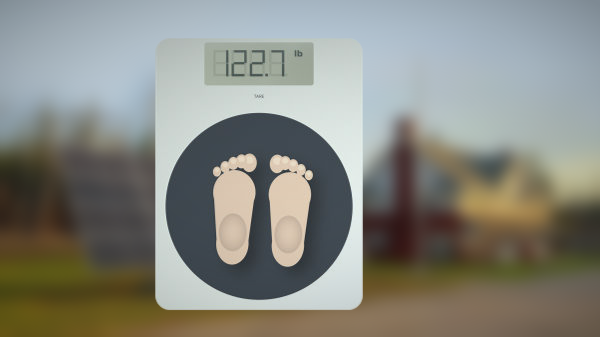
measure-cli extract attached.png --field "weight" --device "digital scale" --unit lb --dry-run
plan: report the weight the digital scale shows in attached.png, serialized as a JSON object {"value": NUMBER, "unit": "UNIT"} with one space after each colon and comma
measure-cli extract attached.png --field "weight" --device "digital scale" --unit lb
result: {"value": 122.7, "unit": "lb"}
